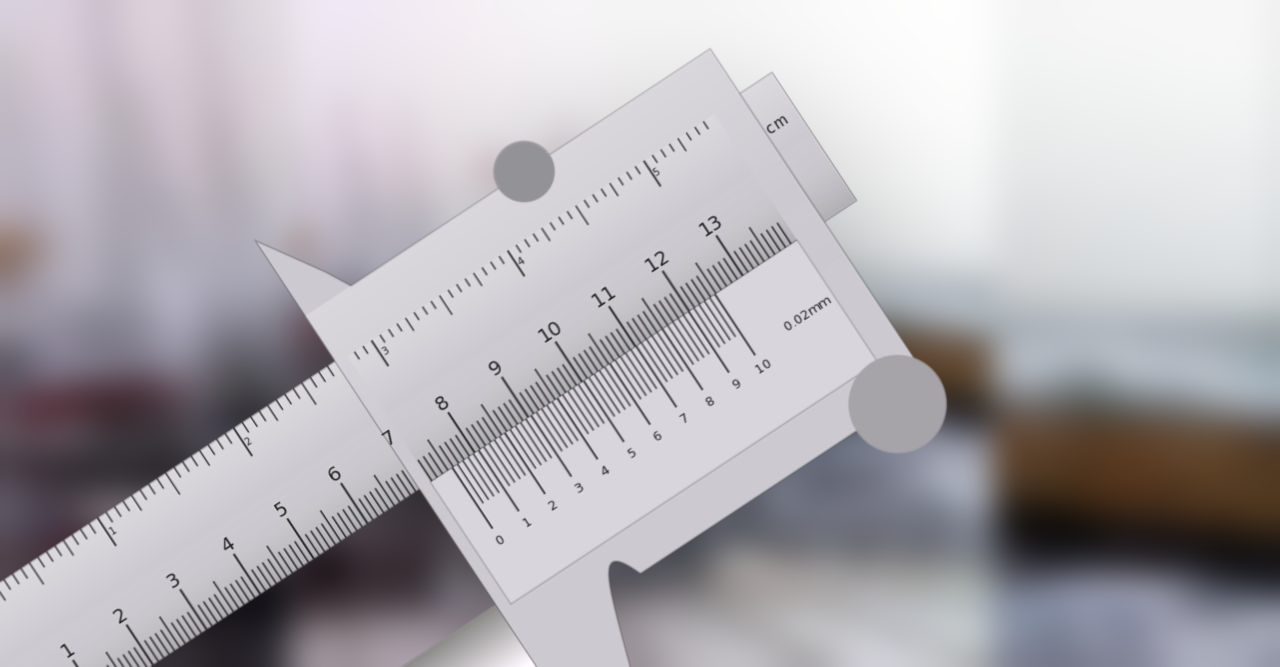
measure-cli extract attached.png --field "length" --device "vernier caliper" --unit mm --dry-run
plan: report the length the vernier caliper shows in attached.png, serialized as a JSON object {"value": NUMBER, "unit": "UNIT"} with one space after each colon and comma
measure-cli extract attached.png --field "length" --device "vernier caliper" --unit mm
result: {"value": 75.8, "unit": "mm"}
